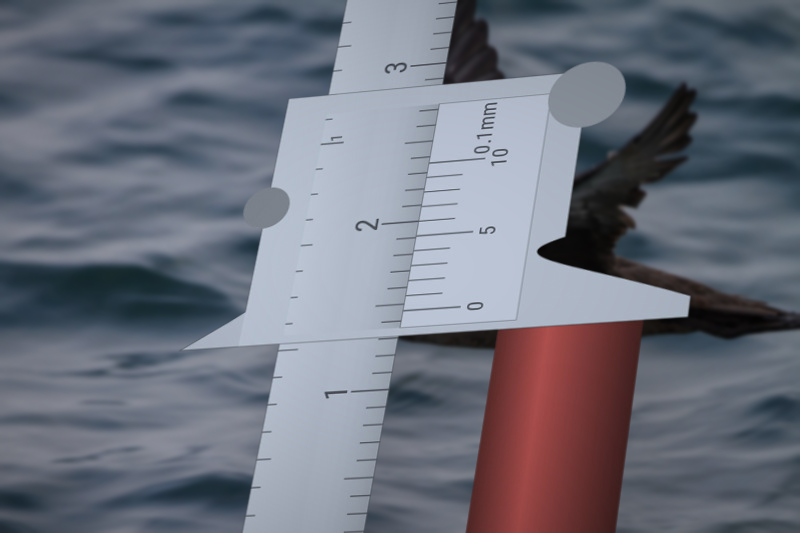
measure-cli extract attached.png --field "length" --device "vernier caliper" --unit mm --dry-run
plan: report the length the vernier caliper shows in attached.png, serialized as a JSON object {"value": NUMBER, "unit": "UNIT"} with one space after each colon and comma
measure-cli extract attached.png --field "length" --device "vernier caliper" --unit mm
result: {"value": 14.6, "unit": "mm"}
